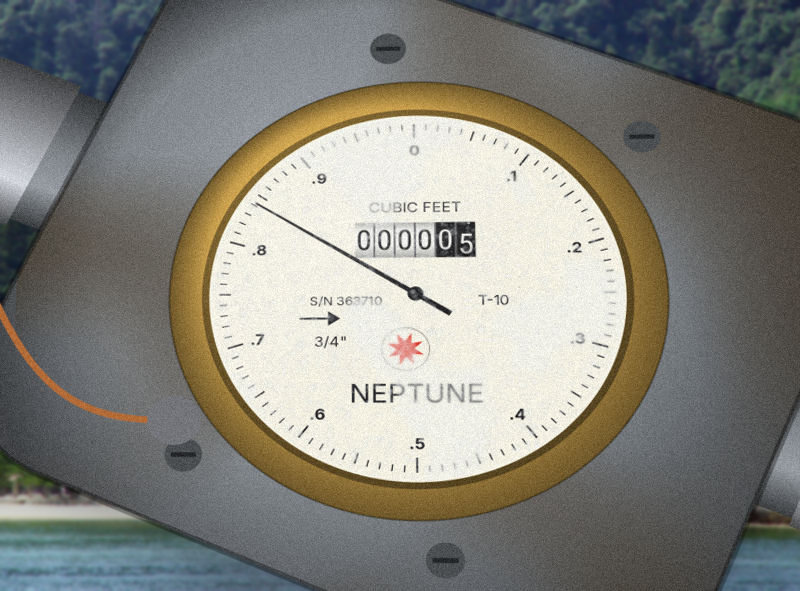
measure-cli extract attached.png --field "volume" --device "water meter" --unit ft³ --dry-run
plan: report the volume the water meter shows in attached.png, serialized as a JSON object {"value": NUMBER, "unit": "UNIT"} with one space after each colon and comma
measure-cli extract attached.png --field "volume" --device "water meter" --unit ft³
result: {"value": 4.84, "unit": "ft³"}
